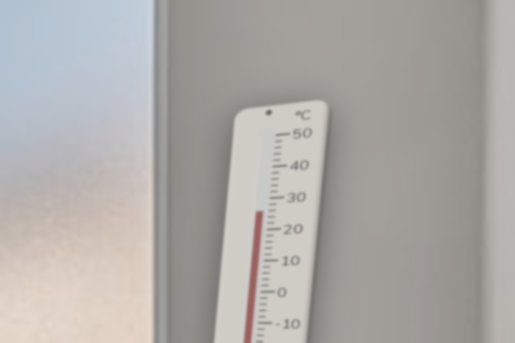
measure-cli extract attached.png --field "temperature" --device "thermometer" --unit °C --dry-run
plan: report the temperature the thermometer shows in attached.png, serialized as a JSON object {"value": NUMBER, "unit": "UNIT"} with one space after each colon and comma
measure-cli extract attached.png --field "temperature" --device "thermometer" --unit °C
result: {"value": 26, "unit": "°C"}
